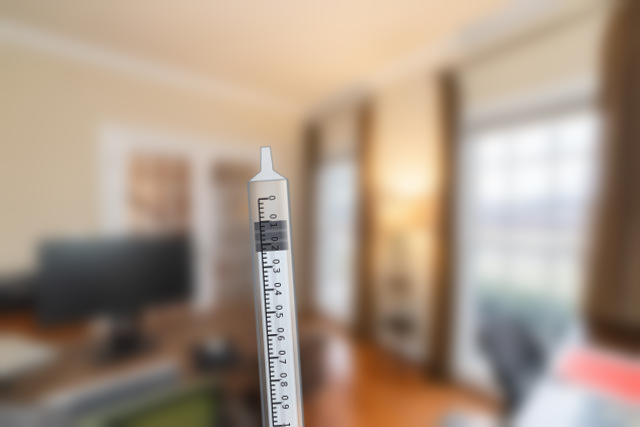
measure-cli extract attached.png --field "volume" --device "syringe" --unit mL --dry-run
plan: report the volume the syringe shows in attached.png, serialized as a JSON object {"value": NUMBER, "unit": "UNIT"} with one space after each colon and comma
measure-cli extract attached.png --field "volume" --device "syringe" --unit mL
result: {"value": 0.1, "unit": "mL"}
